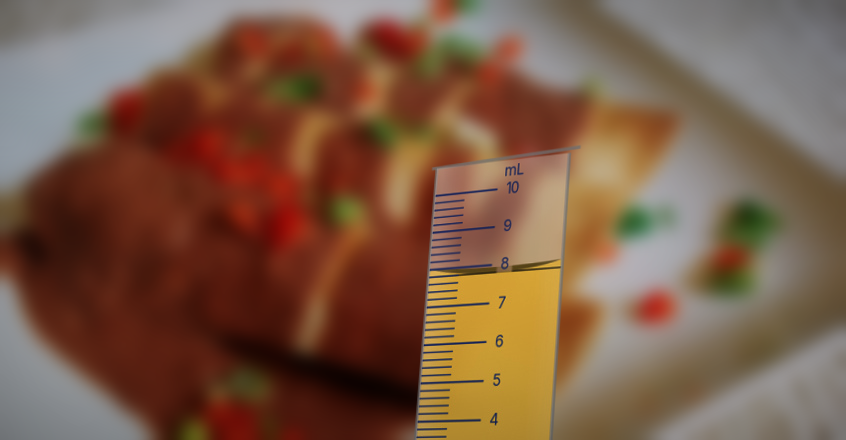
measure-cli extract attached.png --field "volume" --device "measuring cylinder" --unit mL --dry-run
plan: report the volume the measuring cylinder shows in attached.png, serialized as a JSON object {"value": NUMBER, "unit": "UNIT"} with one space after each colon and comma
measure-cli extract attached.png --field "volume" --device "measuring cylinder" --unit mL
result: {"value": 7.8, "unit": "mL"}
